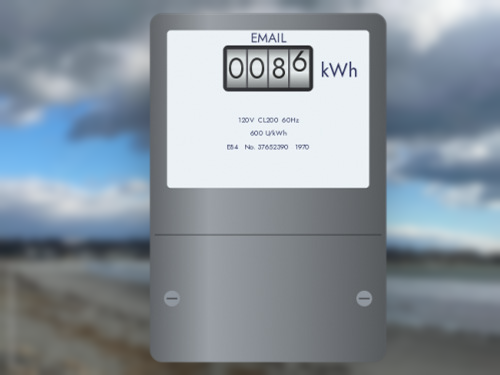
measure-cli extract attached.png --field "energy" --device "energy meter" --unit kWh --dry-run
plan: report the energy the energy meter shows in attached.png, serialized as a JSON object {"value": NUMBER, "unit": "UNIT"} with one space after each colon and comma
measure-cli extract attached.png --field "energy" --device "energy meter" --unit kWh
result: {"value": 86, "unit": "kWh"}
